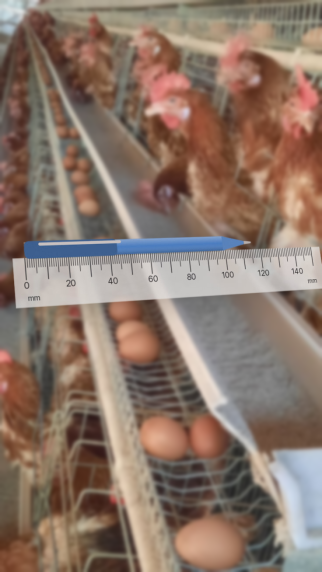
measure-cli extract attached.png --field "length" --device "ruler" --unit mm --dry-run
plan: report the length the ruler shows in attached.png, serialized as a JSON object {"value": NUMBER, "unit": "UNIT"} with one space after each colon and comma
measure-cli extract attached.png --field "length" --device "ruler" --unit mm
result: {"value": 115, "unit": "mm"}
